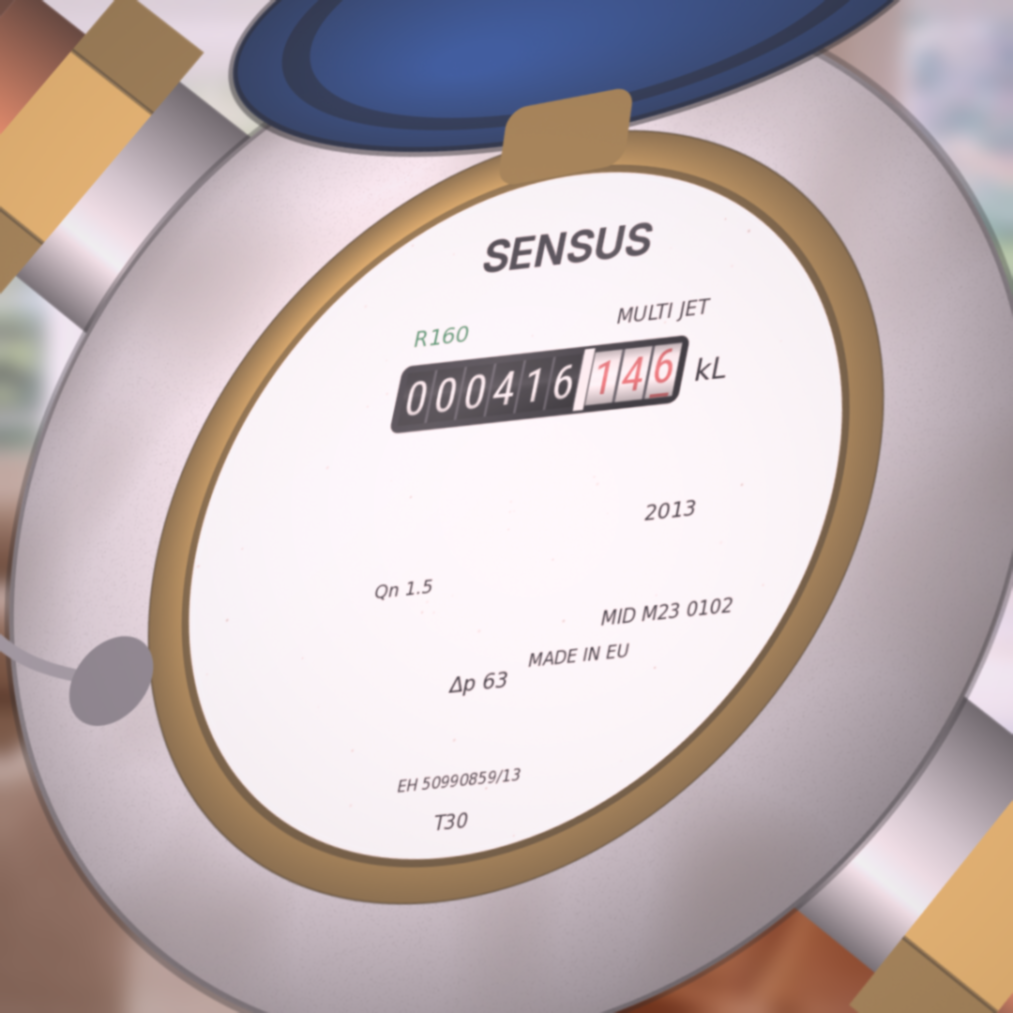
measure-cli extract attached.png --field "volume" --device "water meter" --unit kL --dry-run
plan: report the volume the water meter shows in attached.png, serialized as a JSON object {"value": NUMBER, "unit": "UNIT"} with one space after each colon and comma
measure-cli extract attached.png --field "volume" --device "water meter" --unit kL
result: {"value": 416.146, "unit": "kL"}
